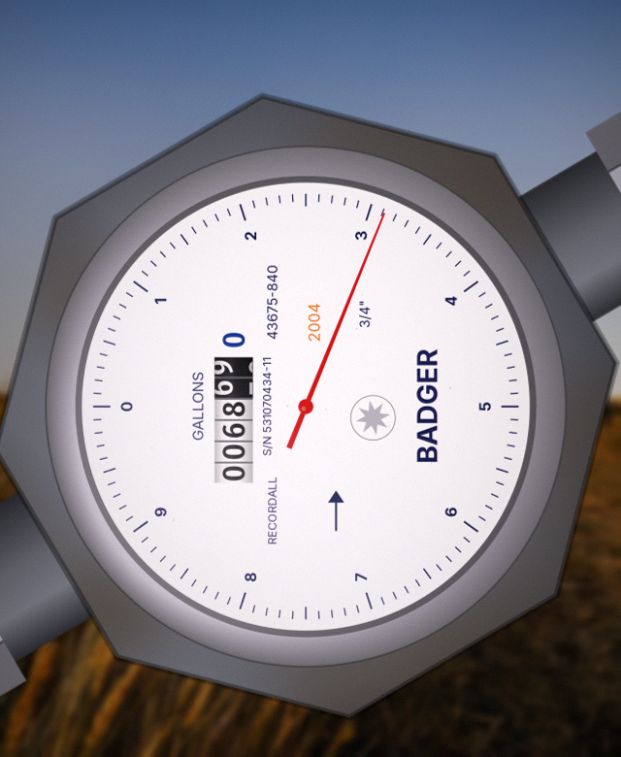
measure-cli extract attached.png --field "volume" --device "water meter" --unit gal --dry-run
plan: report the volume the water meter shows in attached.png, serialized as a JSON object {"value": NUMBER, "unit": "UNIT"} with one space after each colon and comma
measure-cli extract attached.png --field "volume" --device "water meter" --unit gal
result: {"value": 68693.1, "unit": "gal"}
